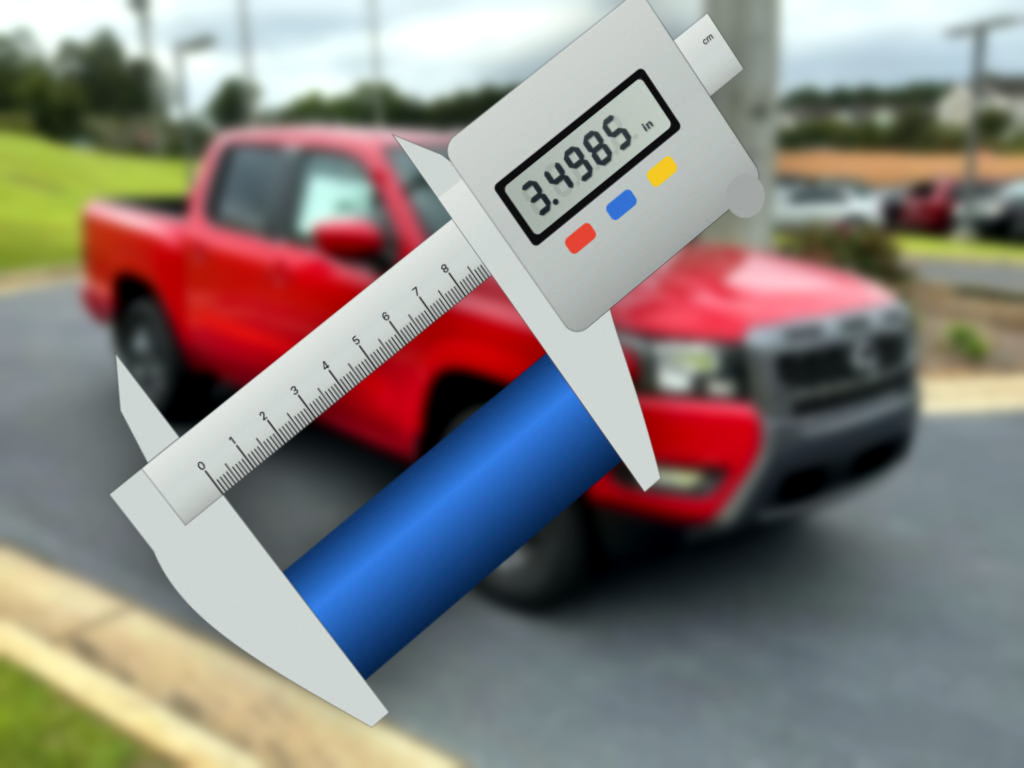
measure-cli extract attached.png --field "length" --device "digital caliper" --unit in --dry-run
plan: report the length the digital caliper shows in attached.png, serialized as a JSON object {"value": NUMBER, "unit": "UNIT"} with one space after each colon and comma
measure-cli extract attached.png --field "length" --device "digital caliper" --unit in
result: {"value": 3.4985, "unit": "in"}
